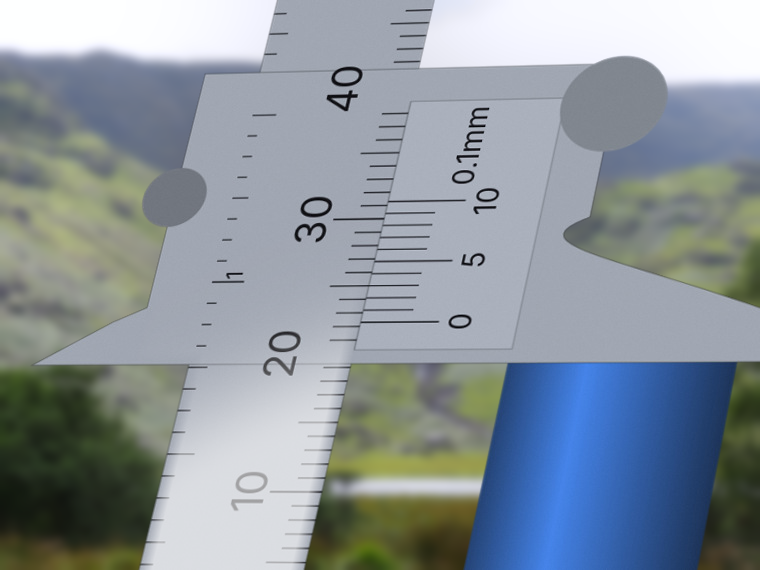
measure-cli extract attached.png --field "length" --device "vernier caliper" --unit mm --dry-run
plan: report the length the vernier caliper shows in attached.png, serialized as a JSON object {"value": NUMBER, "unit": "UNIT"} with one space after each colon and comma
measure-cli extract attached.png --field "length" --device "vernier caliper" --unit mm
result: {"value": 22.3, "unit": "mm"}
